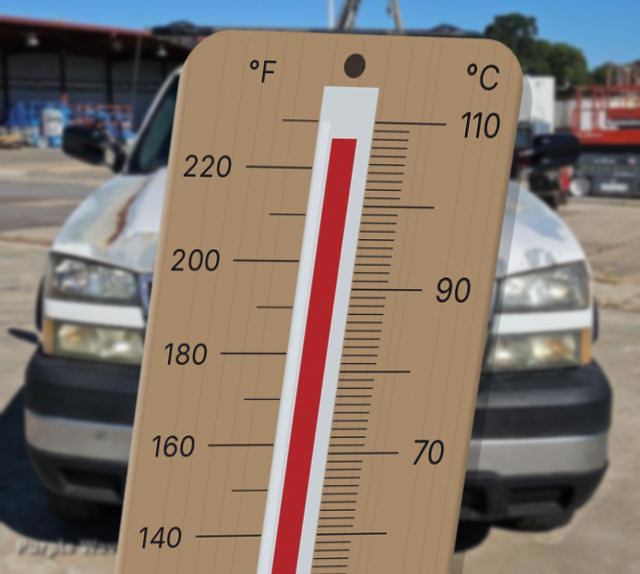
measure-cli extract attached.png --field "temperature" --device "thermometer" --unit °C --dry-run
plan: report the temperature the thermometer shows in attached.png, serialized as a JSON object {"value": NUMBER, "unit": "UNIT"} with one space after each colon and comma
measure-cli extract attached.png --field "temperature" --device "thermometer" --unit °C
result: {"value": 108, "unit": "°C"}
